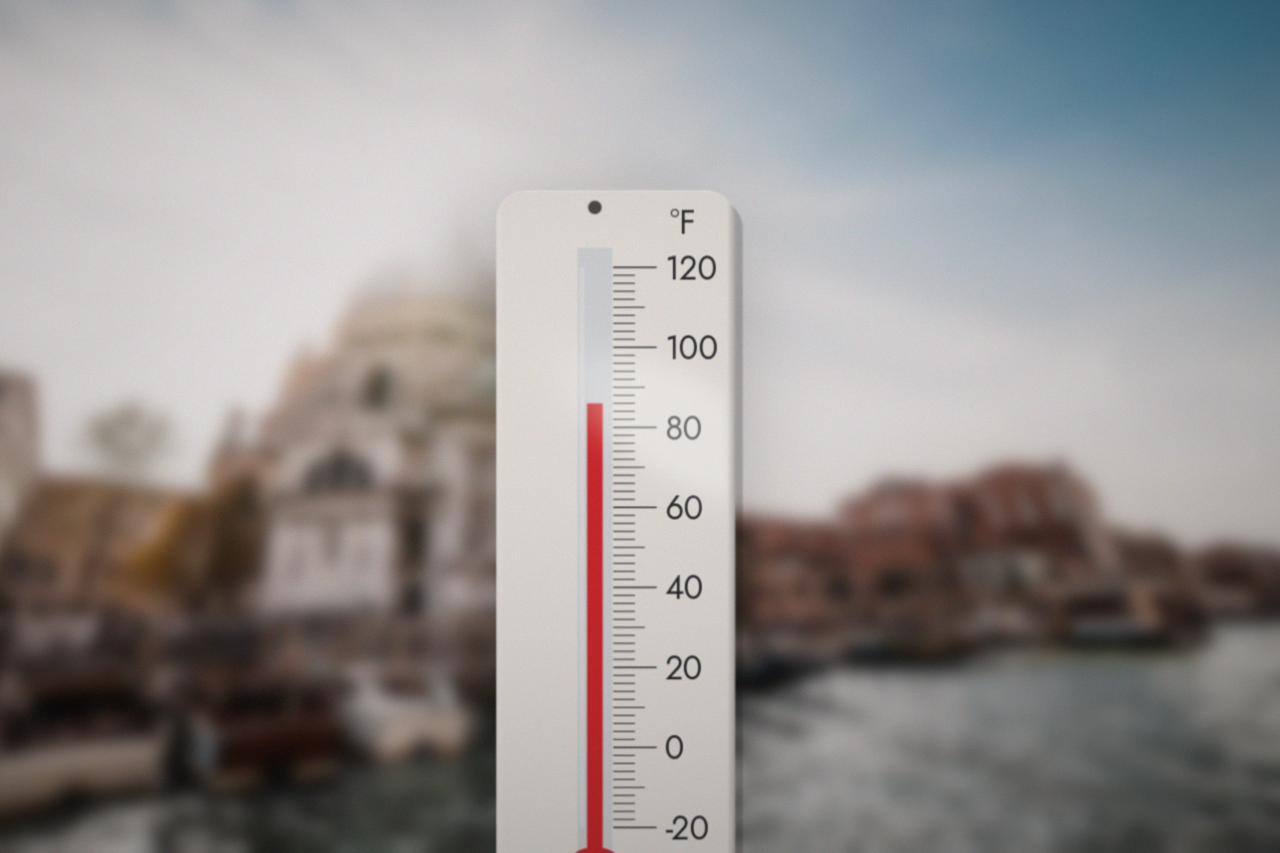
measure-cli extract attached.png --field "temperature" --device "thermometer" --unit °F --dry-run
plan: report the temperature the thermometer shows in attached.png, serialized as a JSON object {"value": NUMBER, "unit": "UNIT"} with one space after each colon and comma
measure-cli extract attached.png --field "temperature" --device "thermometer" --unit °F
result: {"value": 86, "unit": "°F"}
